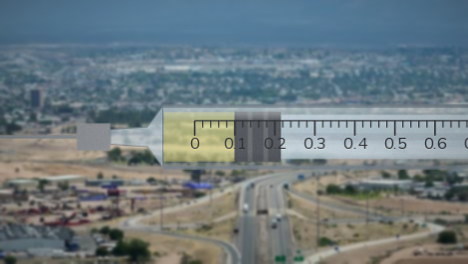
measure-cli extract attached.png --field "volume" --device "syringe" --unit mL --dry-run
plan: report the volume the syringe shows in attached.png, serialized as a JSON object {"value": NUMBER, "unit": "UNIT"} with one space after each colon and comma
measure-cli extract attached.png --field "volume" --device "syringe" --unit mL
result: {"value": 0.1, "unit": "mL"}
